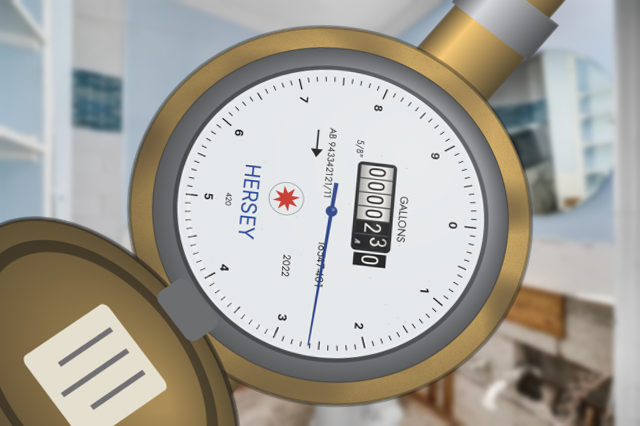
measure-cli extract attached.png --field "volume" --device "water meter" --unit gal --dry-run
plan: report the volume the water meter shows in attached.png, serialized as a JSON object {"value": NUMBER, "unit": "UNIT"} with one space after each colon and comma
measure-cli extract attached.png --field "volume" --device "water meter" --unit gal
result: {"value": 232.6, "unit": "gal"}
